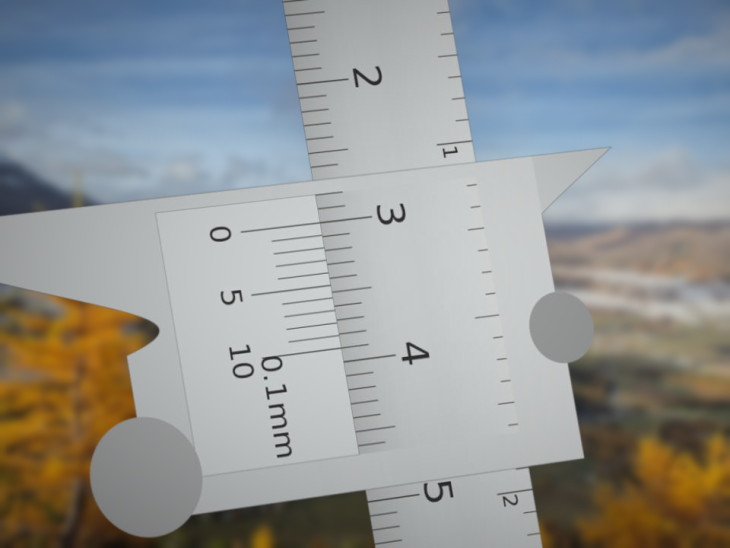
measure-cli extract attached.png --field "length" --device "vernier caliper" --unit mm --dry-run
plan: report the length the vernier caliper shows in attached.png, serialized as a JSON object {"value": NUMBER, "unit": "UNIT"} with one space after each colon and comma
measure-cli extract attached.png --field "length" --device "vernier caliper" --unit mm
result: {"value": 30.0, "unit": "mm"}
